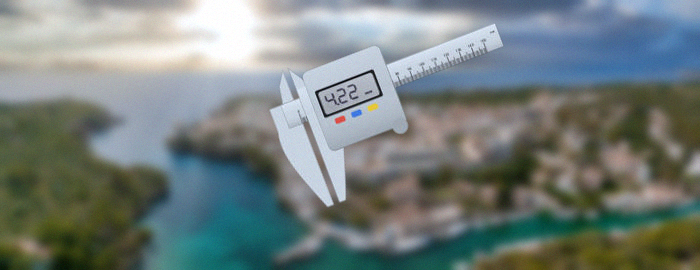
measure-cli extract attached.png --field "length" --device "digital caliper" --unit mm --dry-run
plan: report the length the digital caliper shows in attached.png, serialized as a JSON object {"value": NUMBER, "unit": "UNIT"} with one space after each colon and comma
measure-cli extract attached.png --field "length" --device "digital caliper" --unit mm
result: {"value": 4.22, "unit": "mm"}
